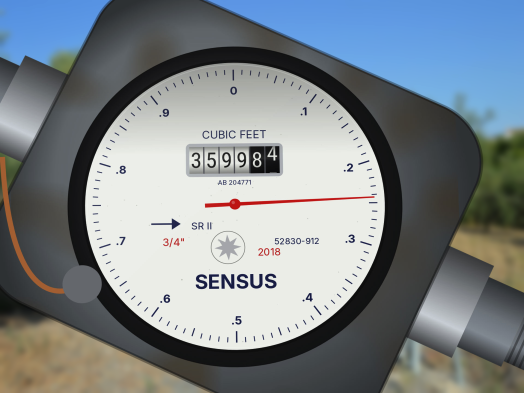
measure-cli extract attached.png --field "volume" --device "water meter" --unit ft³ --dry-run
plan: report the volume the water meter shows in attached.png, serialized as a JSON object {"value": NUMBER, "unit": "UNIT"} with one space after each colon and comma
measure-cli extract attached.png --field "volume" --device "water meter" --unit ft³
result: {"value": 359984.24, "unit": "ft³"}
